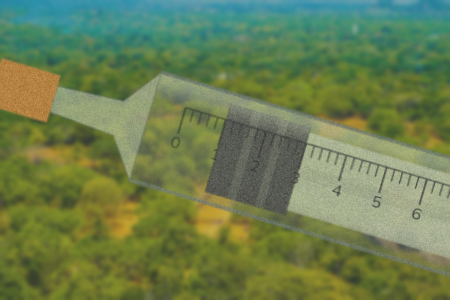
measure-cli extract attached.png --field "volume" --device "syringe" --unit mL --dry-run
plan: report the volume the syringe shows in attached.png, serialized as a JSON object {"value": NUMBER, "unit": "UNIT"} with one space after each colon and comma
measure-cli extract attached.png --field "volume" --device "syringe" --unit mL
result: {"value": 1, "unit": "mL"}
